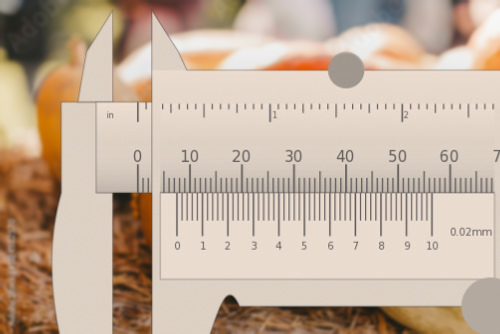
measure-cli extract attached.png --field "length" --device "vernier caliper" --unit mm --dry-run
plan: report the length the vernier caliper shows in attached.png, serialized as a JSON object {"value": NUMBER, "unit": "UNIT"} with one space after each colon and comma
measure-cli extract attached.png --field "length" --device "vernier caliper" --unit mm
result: {"value": 7.5, "unit": "mm"}
